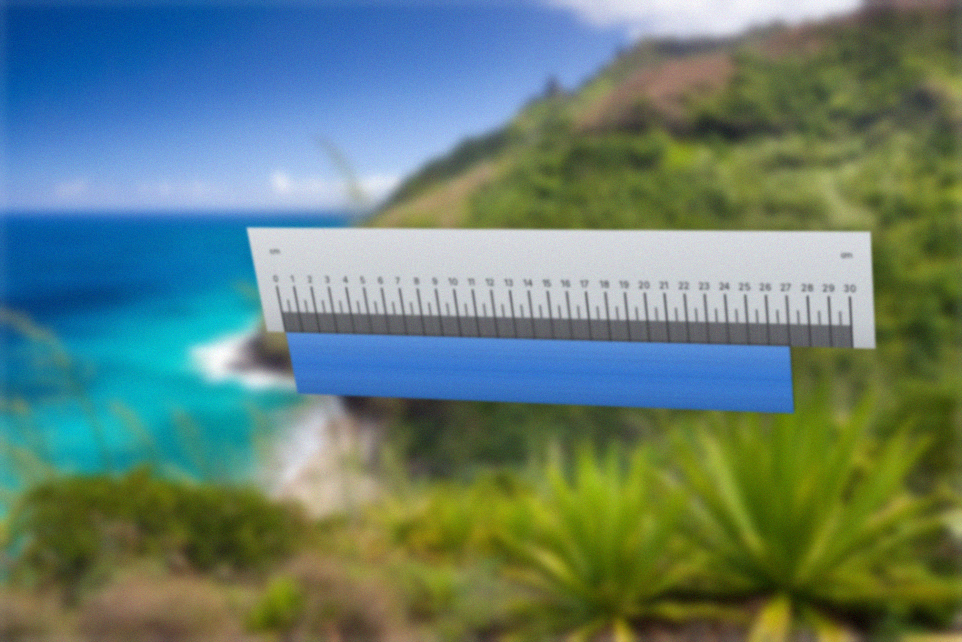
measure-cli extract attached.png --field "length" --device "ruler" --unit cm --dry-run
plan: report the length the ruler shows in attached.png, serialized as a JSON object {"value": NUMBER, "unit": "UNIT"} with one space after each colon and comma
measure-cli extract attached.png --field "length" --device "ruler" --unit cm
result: {"value": 27, "unit": "cm"}
